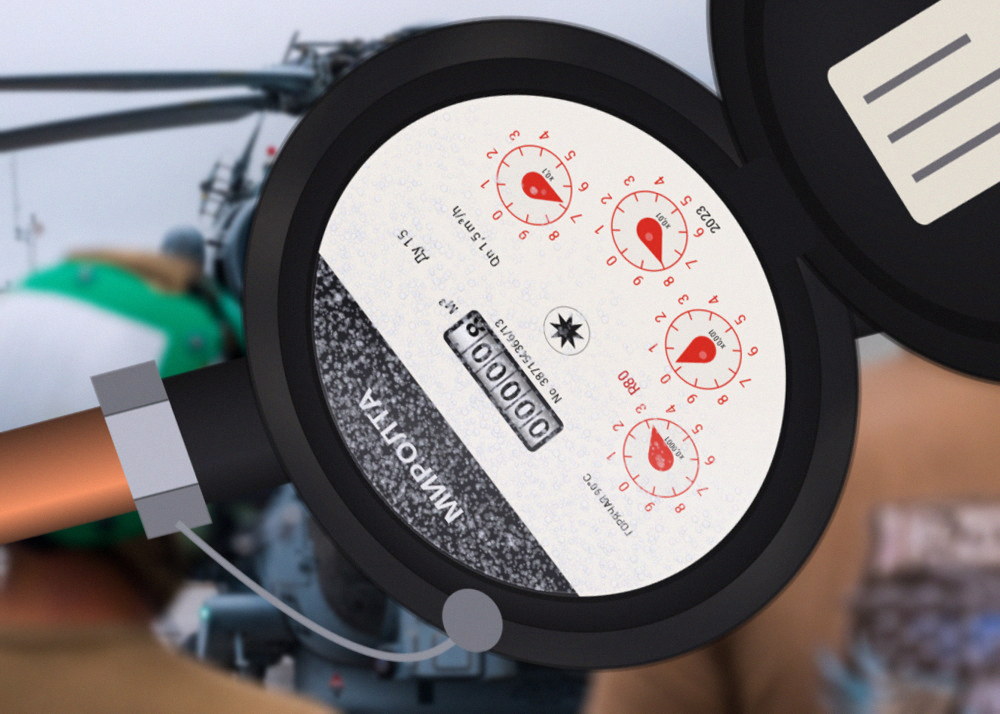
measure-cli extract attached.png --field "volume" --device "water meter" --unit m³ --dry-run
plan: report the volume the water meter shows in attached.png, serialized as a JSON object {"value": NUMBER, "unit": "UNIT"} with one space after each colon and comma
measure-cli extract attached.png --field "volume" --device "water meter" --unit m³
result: {"value": 7.6803, "unit": "m³"}
